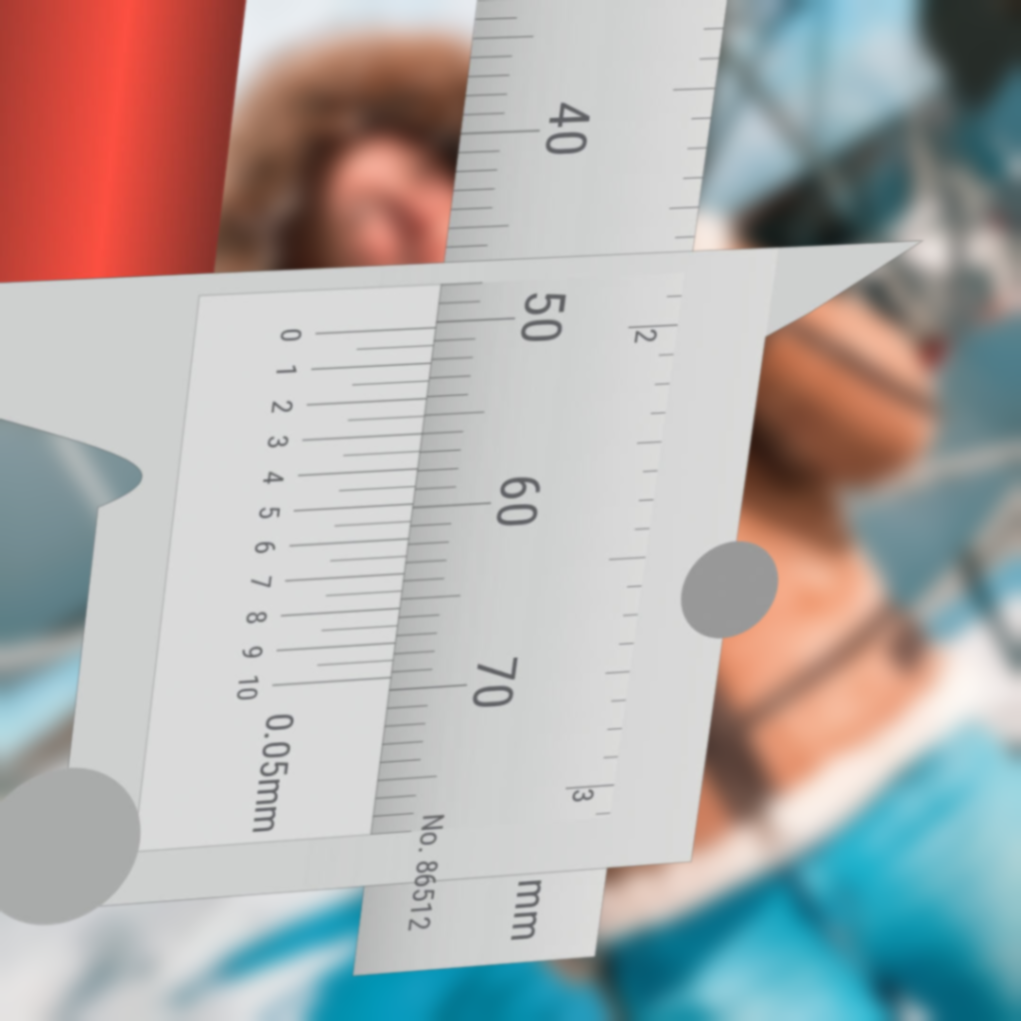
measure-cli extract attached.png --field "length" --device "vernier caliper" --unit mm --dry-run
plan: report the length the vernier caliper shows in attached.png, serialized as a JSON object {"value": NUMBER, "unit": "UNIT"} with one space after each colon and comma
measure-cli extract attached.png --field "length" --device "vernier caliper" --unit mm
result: {"value": 50.3, "unit": "mm"}
